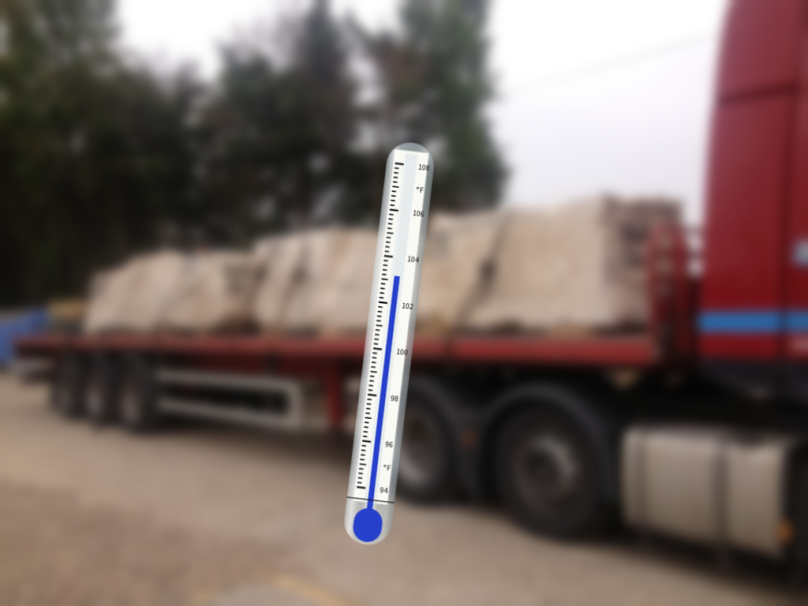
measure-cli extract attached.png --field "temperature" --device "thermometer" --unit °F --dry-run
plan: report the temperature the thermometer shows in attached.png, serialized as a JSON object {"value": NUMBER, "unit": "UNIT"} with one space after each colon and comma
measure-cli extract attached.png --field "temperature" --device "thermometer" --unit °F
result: {"value": 103.2, "unit": "°F"}
